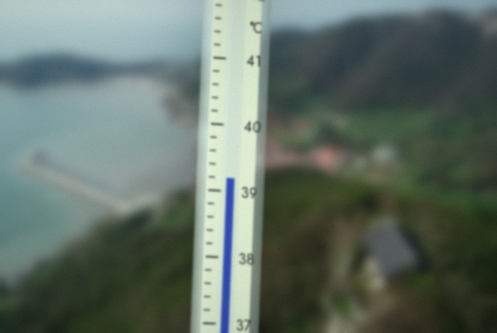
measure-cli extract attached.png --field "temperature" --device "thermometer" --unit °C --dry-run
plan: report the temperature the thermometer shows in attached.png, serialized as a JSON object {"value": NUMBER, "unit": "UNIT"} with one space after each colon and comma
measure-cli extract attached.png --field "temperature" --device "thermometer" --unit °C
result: {"value": 39.2, "unit": "°C"}
